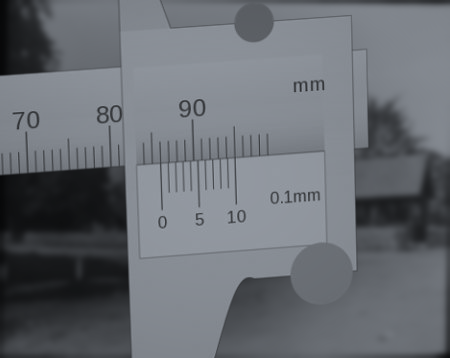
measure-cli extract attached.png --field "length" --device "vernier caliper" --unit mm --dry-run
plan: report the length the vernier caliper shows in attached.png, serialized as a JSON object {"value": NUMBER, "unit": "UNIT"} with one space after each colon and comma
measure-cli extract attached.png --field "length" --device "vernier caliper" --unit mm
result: {"value": 86.0, "unit": "mm"}
